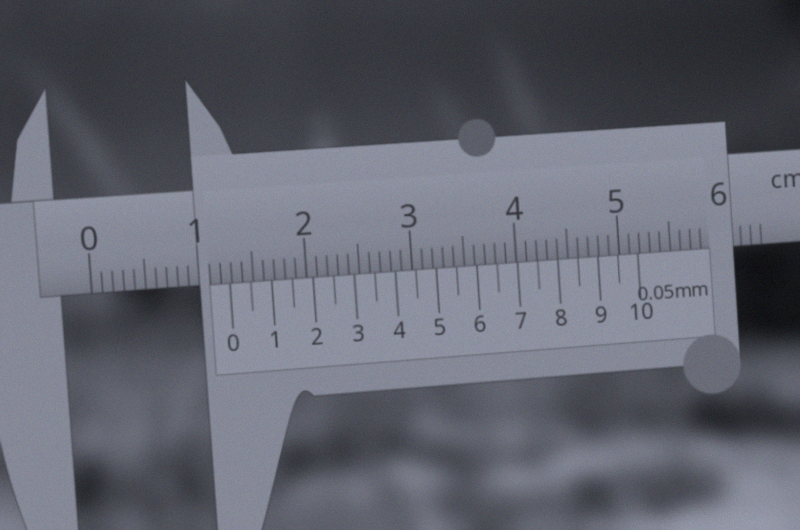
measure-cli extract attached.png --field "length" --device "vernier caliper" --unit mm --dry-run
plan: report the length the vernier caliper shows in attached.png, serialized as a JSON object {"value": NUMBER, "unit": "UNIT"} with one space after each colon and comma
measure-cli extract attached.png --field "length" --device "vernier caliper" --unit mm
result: {"value": 12.8, "unit": "mm"}
